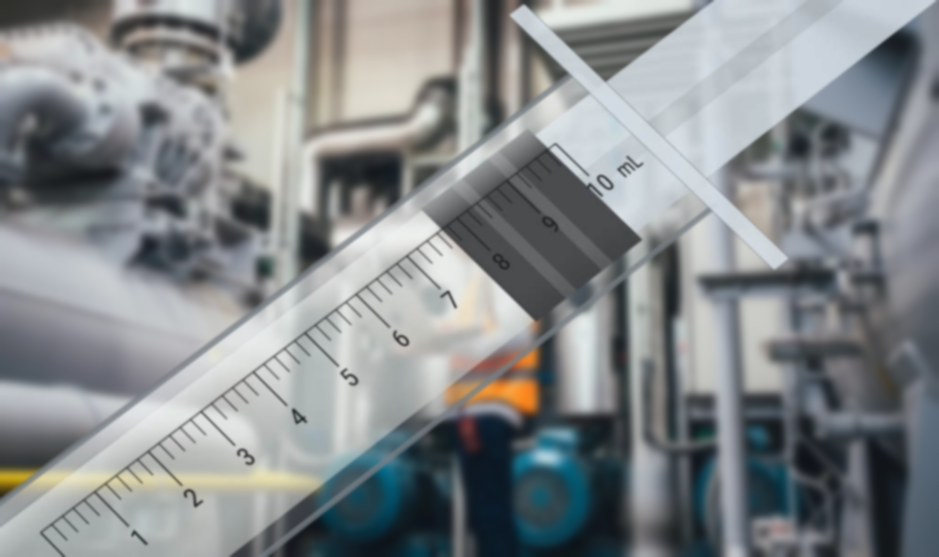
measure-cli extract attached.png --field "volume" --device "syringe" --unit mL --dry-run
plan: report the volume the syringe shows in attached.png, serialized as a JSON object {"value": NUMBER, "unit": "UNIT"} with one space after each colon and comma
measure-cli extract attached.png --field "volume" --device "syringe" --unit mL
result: {"value": 7.7, "unit": "mL"}
